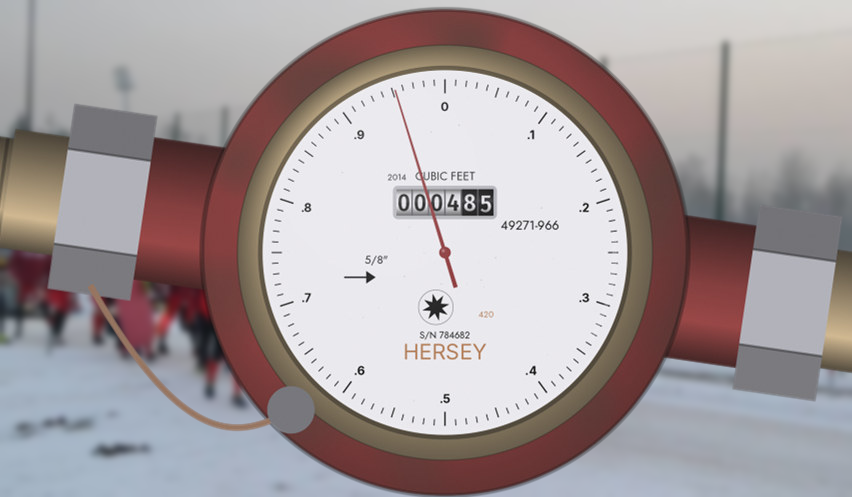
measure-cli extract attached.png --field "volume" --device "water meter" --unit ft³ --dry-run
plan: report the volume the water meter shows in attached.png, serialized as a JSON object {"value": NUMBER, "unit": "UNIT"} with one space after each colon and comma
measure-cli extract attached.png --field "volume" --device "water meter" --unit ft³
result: {"value": 484.95, "unit": "ft³"}
